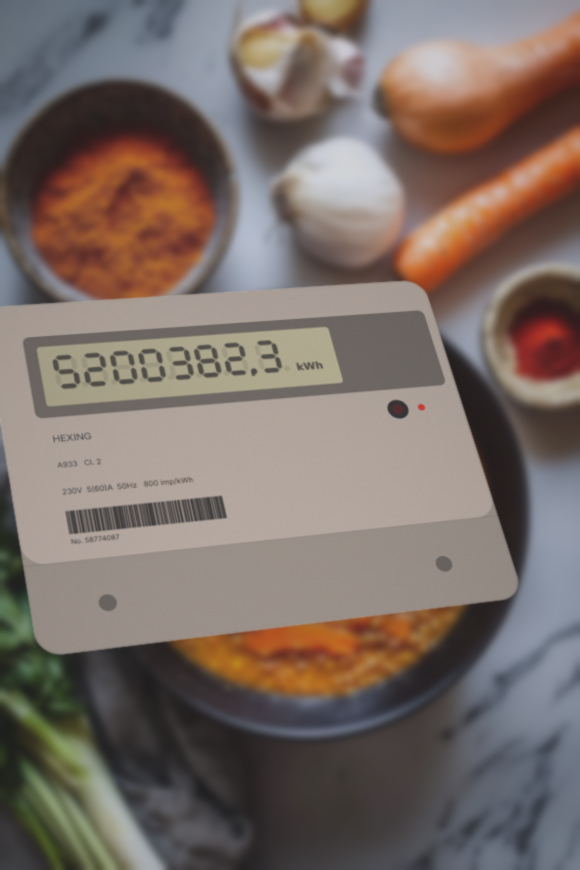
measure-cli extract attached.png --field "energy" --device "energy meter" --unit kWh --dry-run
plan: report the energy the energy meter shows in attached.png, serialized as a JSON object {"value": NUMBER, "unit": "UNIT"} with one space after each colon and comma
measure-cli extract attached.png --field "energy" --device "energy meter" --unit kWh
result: {"value": 5200382.3, "unit": "kWh"}
